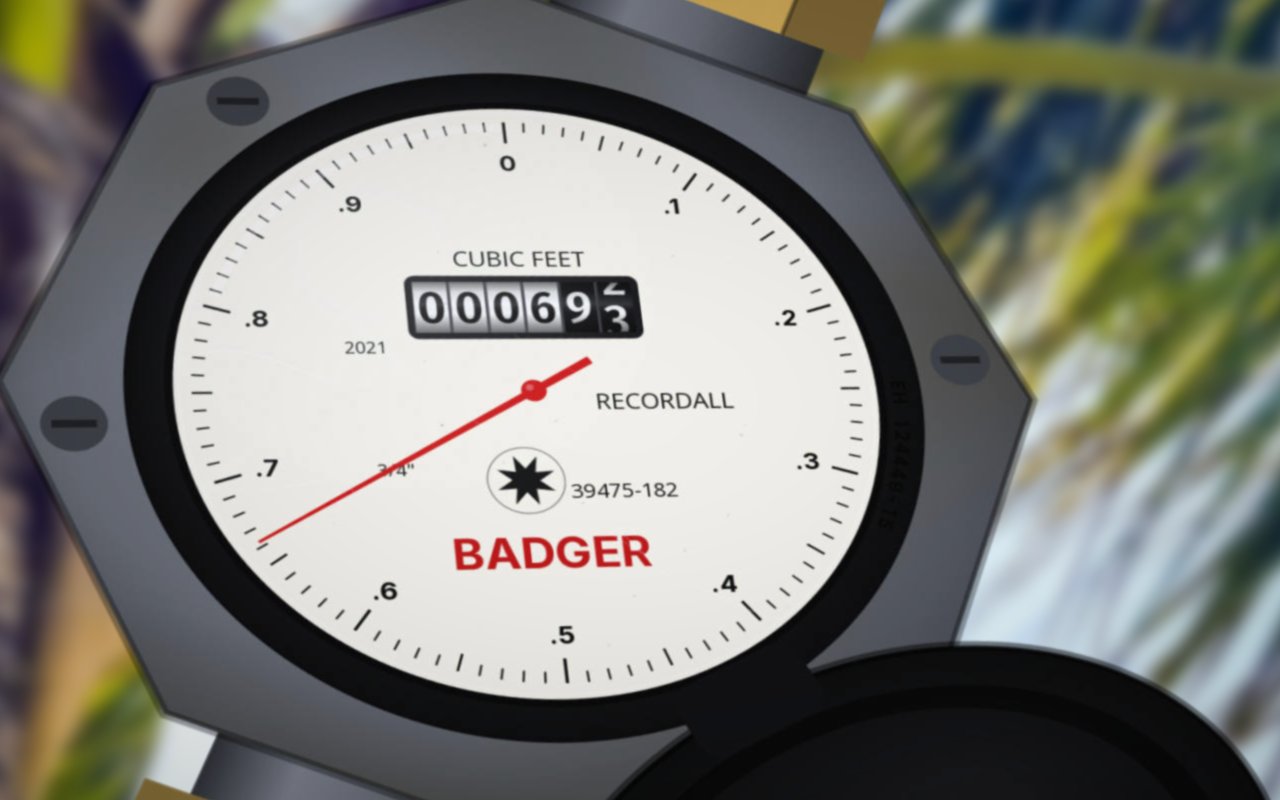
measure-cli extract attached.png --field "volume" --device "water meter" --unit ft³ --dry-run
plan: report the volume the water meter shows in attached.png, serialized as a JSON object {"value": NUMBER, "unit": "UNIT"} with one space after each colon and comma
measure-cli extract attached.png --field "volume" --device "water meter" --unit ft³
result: {"value": 692.66, "unit": "ft³"}
